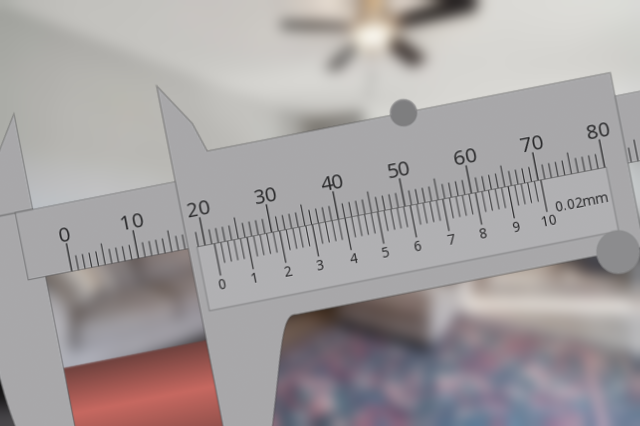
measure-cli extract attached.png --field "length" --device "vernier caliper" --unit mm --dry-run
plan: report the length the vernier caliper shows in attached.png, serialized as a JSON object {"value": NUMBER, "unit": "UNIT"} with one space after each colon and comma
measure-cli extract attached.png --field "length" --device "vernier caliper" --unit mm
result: {"value": 21.4, "unit": "mm"}
